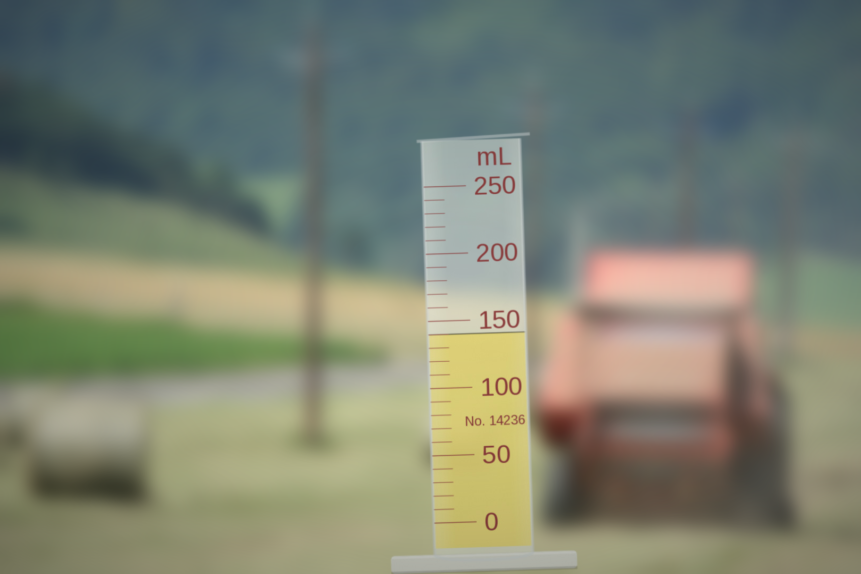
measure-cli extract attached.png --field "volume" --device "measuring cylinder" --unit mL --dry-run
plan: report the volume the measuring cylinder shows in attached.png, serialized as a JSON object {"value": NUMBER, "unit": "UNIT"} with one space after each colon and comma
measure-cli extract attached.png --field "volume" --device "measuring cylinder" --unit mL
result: {"value": 140, "unit": "mL"}
